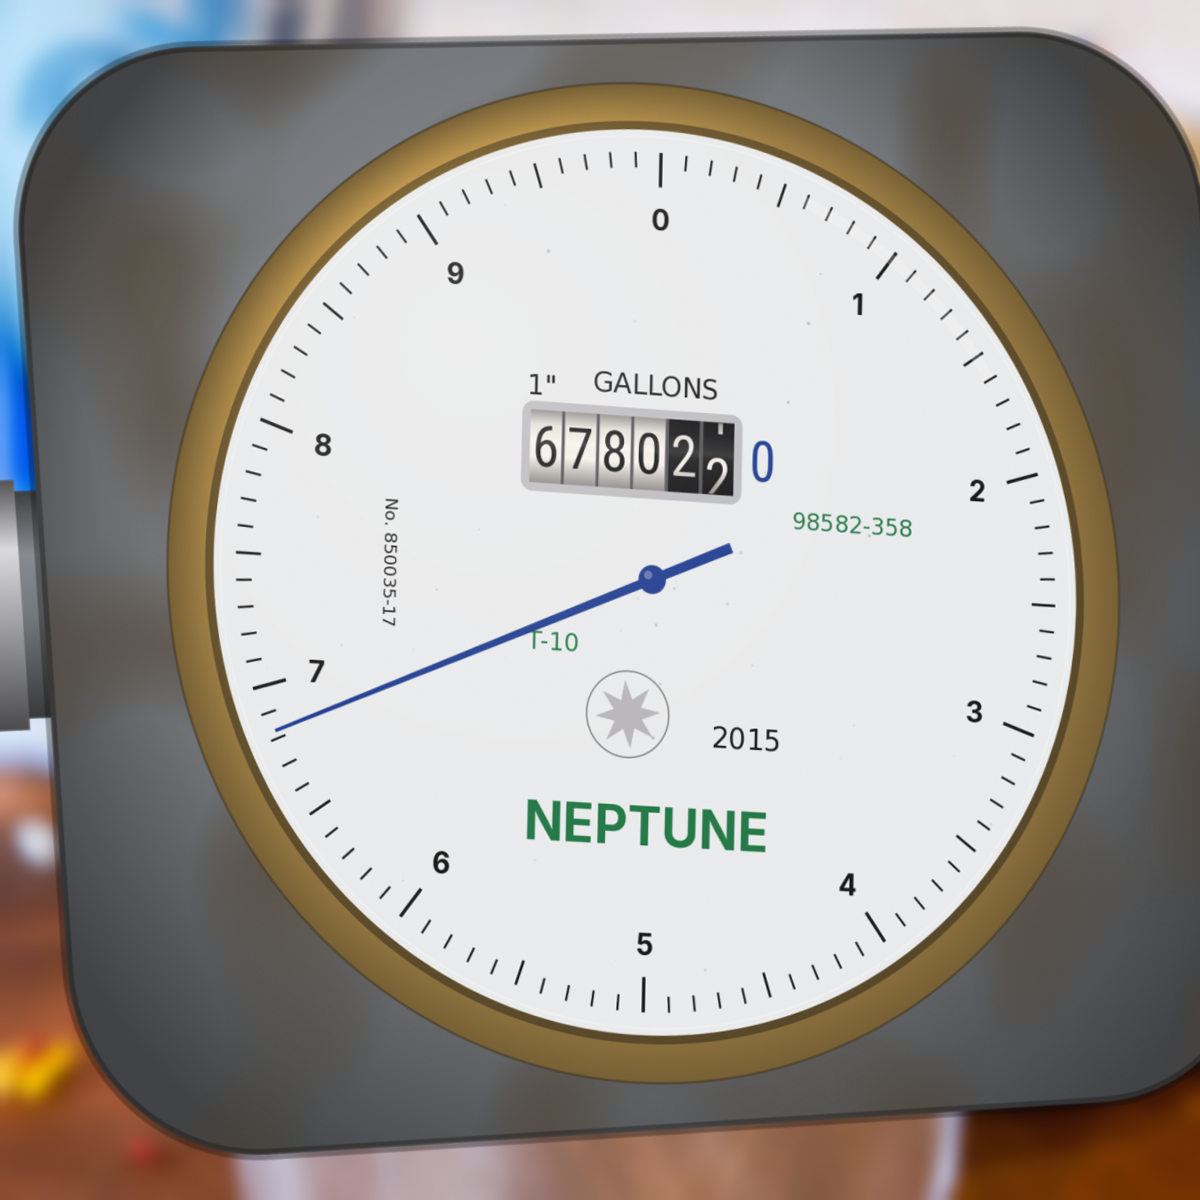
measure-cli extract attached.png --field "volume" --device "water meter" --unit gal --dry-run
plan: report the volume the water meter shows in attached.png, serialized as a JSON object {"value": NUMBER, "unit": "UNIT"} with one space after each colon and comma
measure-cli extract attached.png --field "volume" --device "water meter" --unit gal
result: {"value": 6780216.8, "unit": "gal"}
